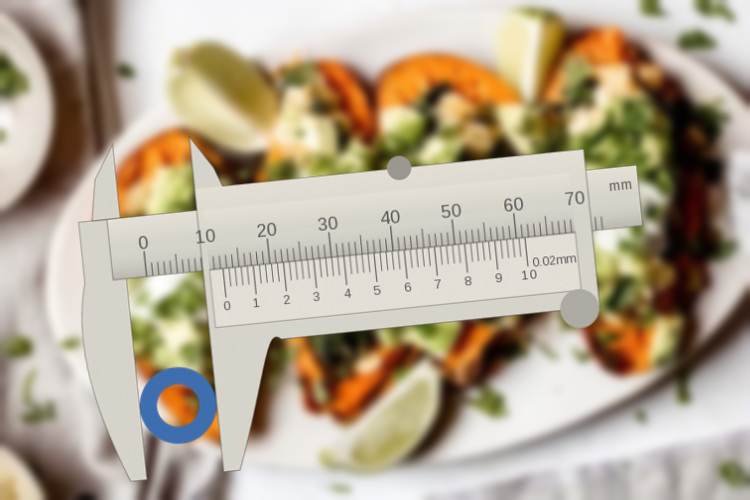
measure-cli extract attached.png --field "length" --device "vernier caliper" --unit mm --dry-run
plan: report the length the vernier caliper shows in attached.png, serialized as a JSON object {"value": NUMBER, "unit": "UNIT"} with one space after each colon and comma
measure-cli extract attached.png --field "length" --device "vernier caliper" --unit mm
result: {"value": 12.4, "unit": "mm"}
